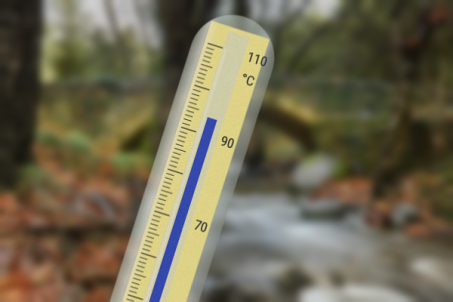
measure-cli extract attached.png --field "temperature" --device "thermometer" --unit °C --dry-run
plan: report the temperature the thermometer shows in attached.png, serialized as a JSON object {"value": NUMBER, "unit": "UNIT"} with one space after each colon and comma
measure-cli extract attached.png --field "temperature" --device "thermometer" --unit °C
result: {"value": 94, "unit": "°C"}
